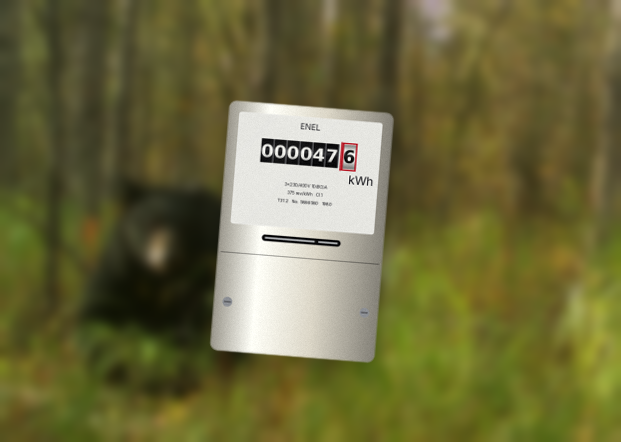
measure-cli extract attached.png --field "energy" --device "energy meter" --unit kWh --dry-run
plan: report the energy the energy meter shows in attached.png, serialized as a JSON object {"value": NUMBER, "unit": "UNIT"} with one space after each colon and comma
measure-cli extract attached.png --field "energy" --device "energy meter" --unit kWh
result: {"value": 47.6, "unit": "kWh"}
